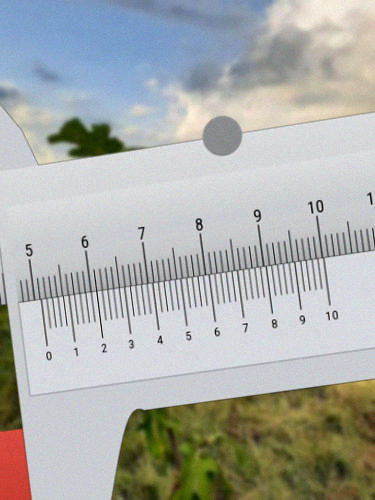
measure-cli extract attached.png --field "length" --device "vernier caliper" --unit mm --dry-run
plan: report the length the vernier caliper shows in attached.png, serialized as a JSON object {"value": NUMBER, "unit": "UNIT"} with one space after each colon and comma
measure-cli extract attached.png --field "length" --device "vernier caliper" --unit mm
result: {"value": 51.2, "unit": "mm"}
